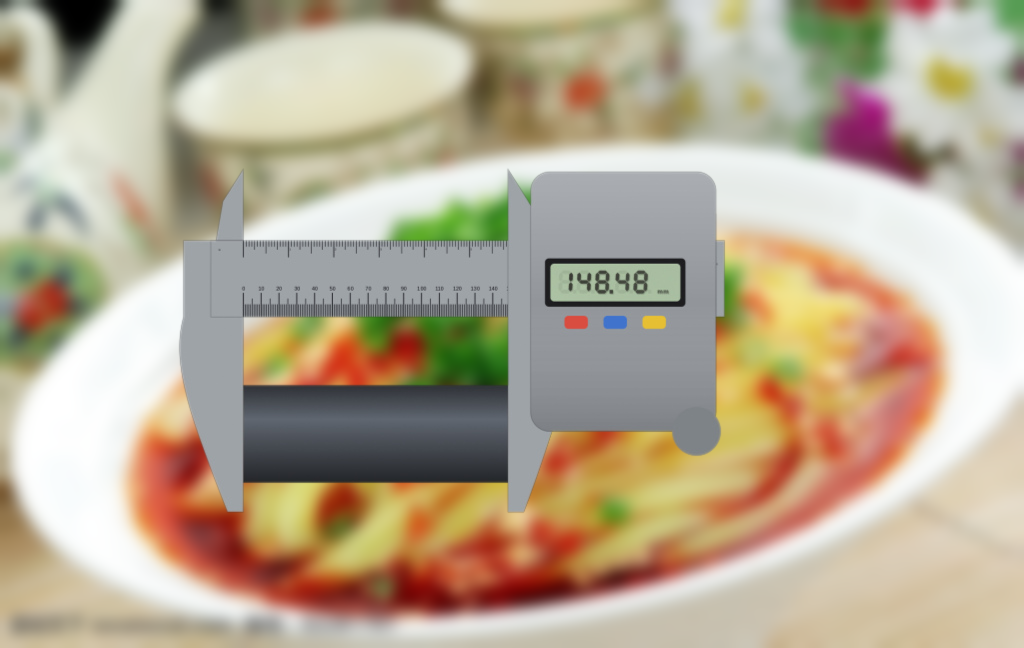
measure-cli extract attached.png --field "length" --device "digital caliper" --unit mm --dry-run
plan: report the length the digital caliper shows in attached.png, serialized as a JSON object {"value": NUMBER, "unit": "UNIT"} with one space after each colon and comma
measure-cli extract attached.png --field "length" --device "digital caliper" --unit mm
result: {"value": 148.48, "unit": "mm"}
